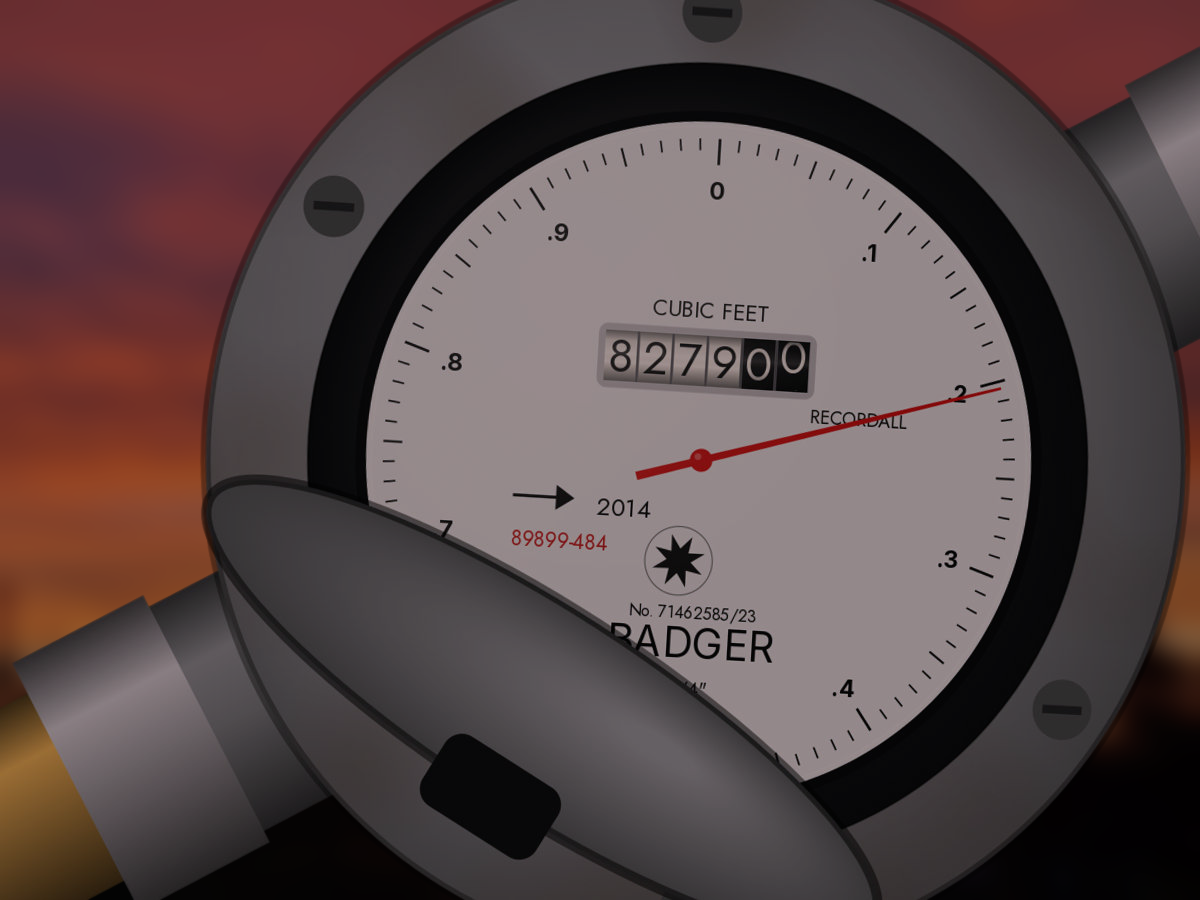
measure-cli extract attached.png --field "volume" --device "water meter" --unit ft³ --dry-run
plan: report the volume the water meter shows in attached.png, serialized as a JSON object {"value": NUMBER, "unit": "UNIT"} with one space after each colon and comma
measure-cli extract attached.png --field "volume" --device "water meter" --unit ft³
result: {"value": 827900.20, "unit": "ft³"}
